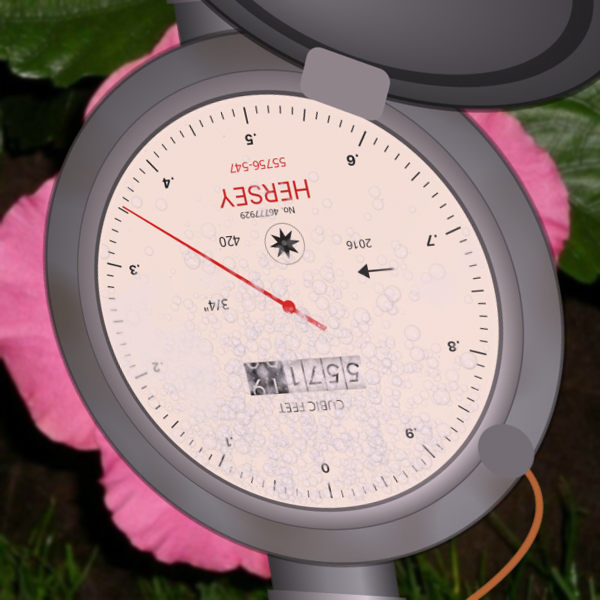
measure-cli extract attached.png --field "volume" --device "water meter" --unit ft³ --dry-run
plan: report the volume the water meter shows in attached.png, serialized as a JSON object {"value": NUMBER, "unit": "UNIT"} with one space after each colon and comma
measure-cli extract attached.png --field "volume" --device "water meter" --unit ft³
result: {"value": 557119.35, "unit": "ft³"}
